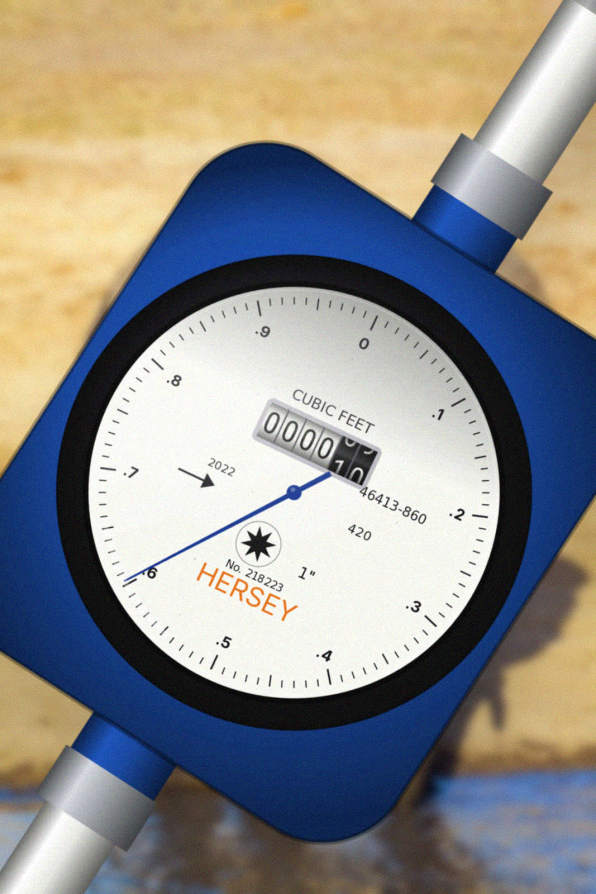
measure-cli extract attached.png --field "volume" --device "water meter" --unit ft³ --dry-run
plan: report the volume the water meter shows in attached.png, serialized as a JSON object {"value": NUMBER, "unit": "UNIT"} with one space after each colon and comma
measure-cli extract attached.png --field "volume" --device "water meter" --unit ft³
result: {"value": 9.60, "unit": "ft³"}
